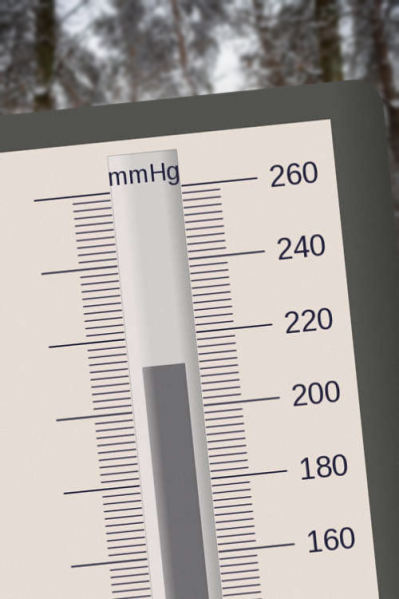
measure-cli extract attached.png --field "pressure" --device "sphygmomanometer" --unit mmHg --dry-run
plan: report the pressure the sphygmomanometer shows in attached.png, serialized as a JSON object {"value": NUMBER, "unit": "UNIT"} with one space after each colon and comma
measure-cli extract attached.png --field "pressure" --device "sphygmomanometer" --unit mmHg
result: {"value": 212, "unit": "mmHg"}
